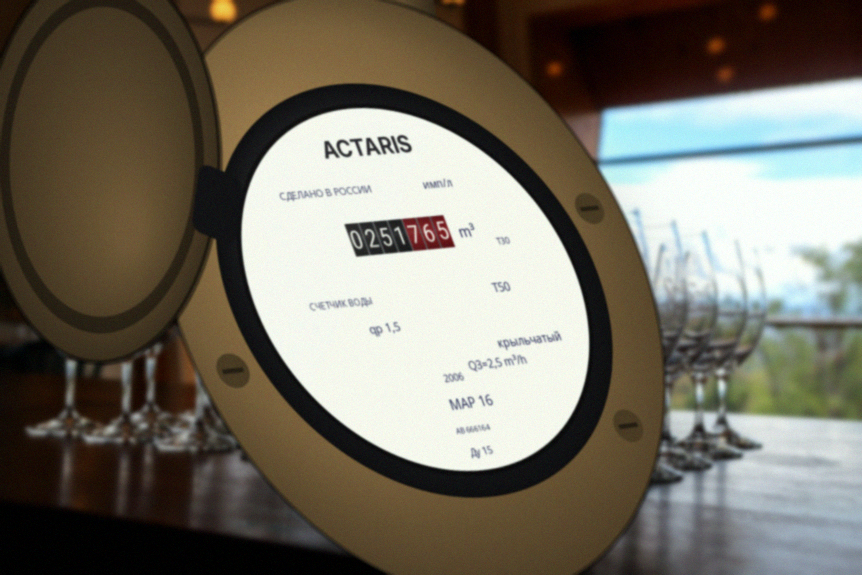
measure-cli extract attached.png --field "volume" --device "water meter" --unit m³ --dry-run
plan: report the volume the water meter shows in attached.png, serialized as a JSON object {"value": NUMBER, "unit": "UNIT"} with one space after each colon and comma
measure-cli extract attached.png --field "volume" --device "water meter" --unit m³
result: {"value": 251.765, "unit": "m³"}
